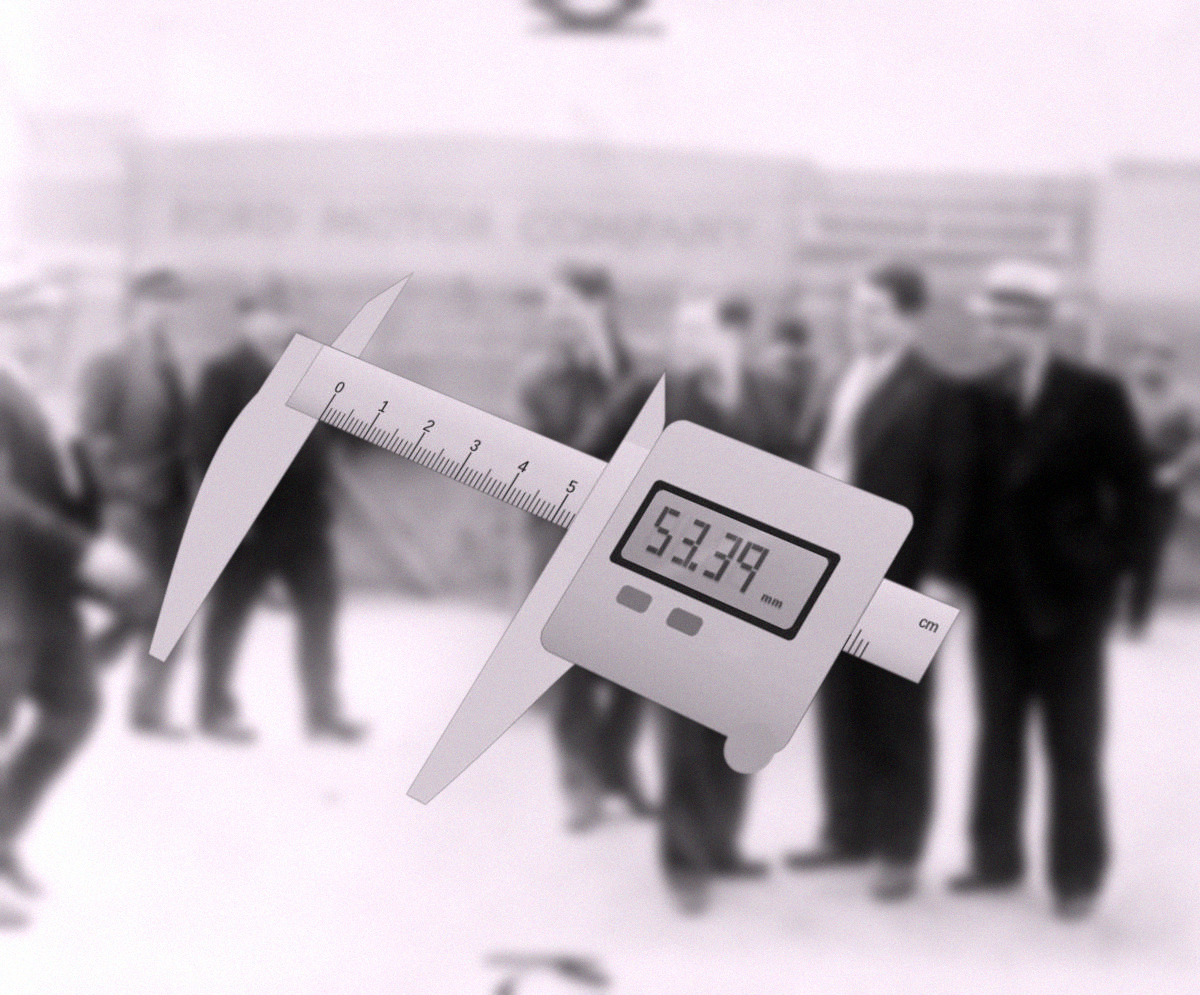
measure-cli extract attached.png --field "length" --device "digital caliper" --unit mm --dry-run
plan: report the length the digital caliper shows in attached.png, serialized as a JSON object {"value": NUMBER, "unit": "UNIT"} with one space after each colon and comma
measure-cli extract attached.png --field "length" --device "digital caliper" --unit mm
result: {"value": 53.39, "unit": "mm"}
